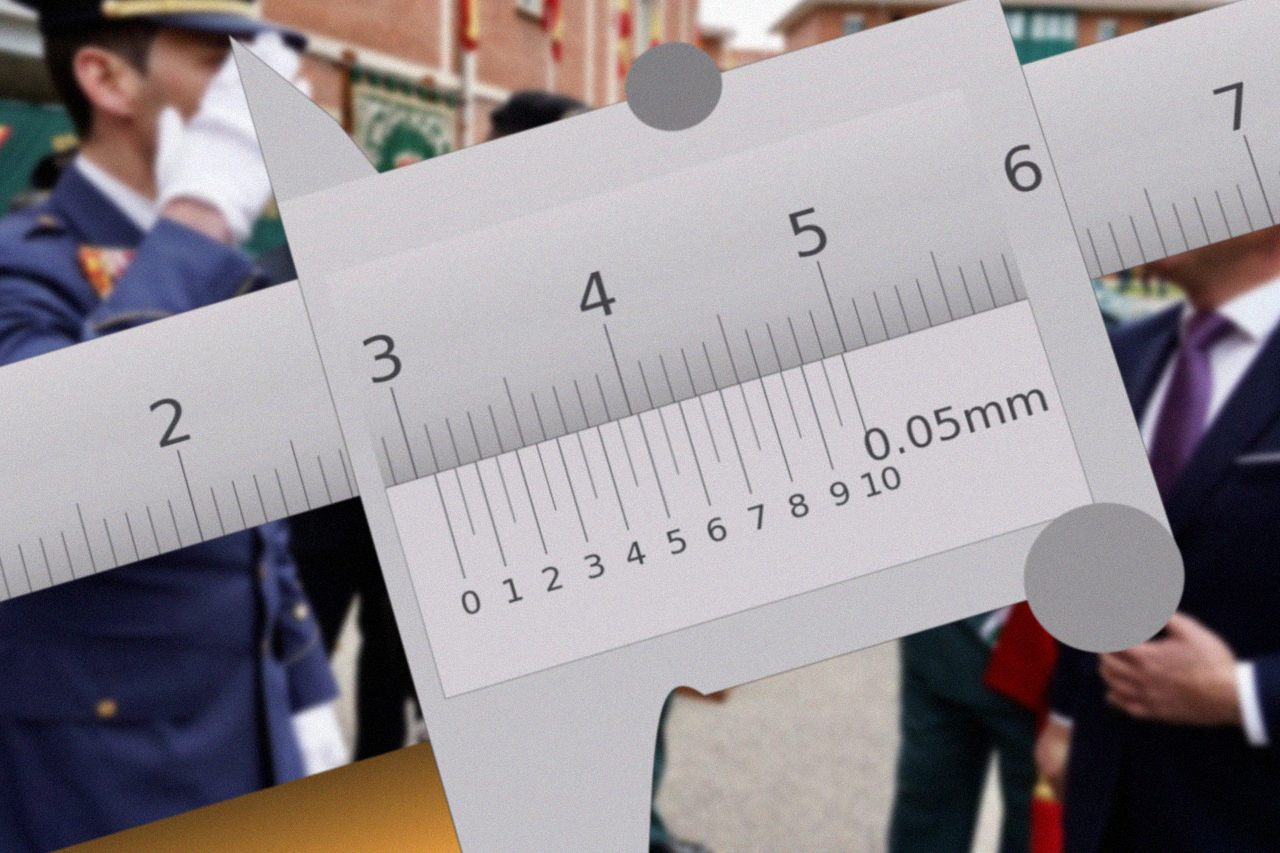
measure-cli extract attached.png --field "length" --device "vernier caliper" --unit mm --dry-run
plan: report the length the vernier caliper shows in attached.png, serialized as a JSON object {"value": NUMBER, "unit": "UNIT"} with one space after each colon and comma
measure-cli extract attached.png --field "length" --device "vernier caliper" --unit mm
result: {"value": 30.8, "unit": "mm"}
